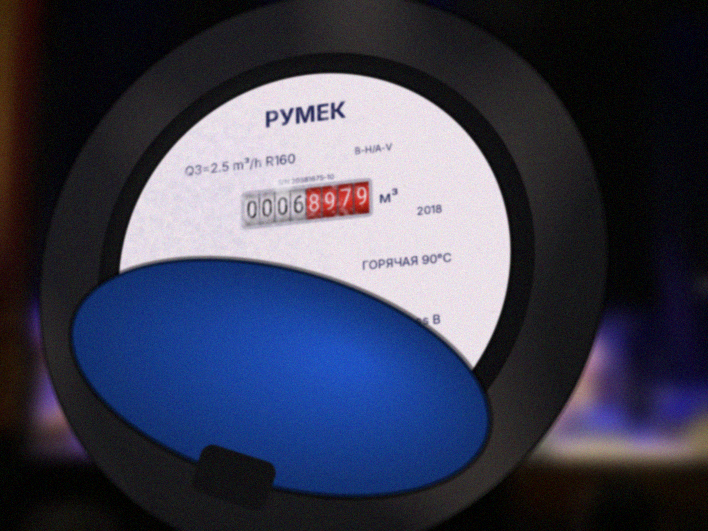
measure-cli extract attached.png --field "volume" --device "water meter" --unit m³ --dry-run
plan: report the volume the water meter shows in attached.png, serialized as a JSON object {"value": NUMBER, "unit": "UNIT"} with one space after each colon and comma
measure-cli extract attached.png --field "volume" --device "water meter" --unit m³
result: {"value": 6.8979, "unit": "m³"}
